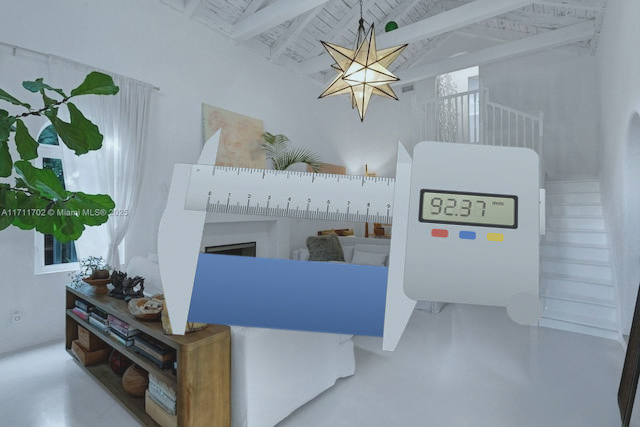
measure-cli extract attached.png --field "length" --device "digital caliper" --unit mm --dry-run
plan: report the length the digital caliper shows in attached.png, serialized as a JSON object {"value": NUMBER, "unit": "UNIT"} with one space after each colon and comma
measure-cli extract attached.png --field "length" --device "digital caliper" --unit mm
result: {"value": 92.37, "unit": "mm"}
